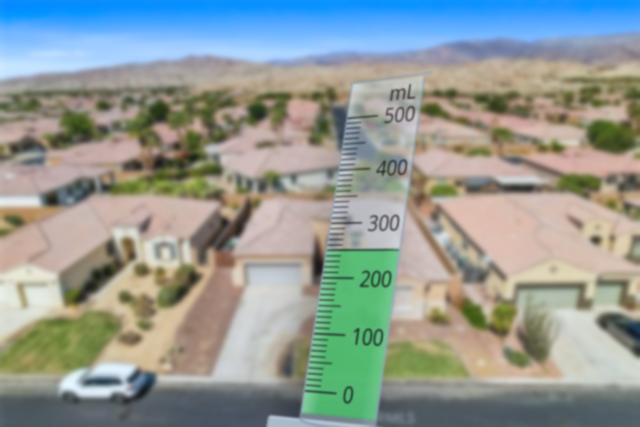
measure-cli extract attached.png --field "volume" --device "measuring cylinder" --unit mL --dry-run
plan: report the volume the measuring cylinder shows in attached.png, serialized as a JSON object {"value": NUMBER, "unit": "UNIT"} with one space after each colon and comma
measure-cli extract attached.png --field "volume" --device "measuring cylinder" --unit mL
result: {"value": 250, "unit": "mL"}
